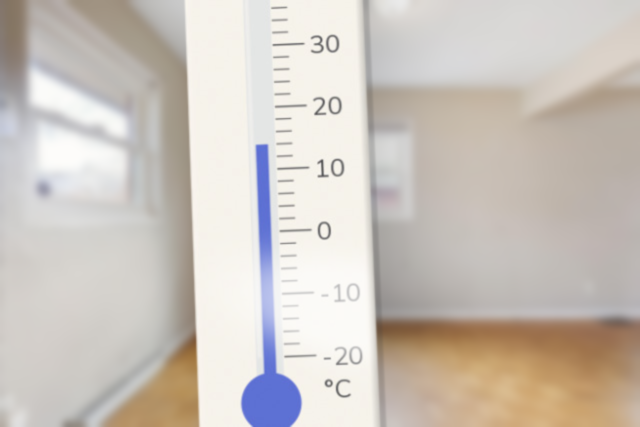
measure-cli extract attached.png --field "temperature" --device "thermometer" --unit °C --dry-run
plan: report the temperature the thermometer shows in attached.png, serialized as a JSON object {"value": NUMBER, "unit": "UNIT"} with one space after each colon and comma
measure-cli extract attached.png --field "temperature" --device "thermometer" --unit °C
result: {"value": 14, "unit": "°C"}
